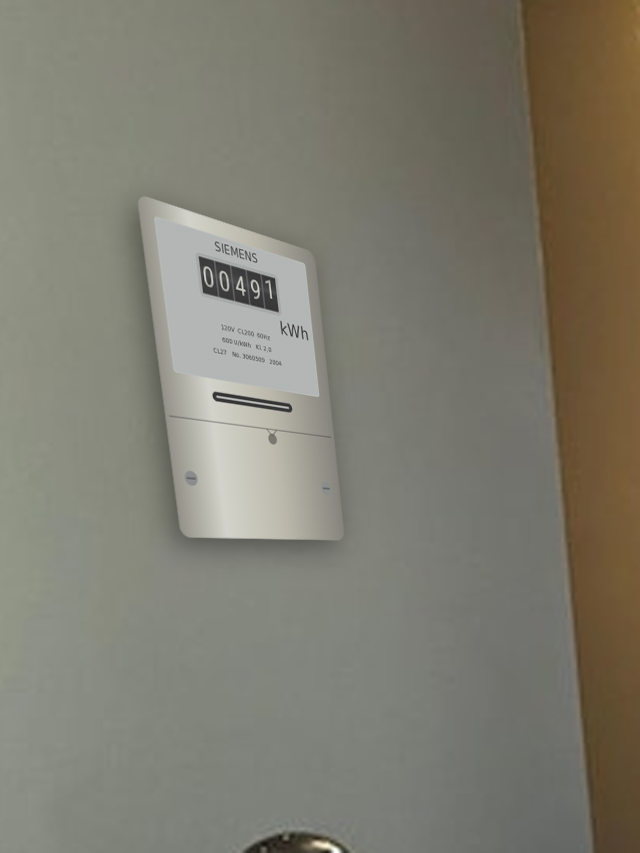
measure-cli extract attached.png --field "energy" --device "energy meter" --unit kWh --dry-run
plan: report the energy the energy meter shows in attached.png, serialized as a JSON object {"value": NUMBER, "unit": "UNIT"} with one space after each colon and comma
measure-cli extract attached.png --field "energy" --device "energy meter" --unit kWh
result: {"value": 491, "unit": "kWh"}
